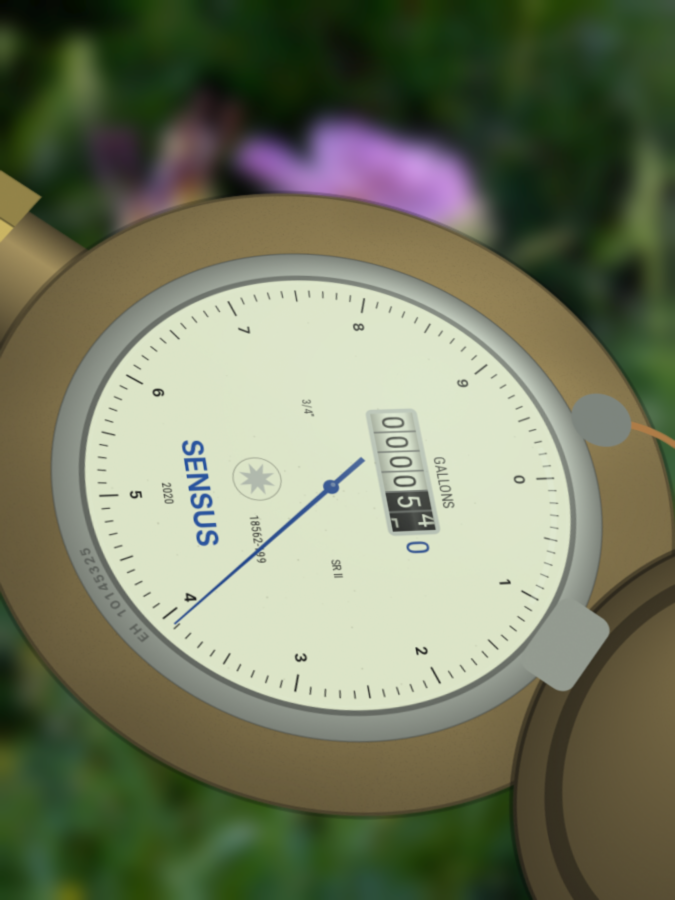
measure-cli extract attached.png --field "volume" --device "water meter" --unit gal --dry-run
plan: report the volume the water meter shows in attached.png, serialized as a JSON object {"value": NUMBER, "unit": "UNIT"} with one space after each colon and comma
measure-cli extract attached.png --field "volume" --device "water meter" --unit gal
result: {"value": 543.9, "unit": "gal"}
